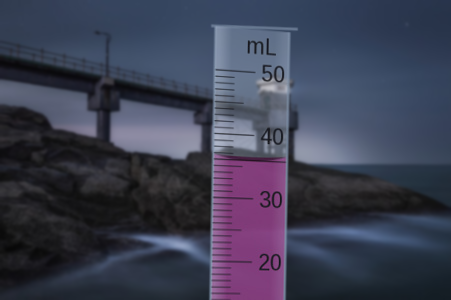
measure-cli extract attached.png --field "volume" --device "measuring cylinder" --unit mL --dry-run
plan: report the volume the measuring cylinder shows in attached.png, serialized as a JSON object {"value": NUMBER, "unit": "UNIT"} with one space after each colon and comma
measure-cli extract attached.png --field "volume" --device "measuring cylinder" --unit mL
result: {"value": 36, "unit": "mL"}
